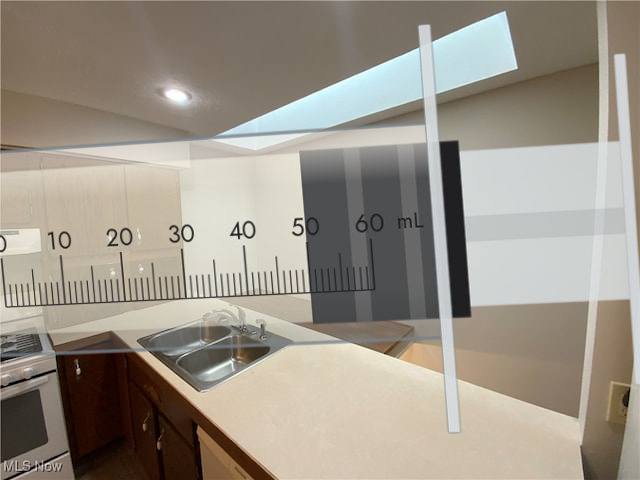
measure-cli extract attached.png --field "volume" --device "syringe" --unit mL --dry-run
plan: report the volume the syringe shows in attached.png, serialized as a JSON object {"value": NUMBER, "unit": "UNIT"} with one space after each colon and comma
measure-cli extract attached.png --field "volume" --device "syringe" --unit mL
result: {"value": 50, "unit": "mL"}
